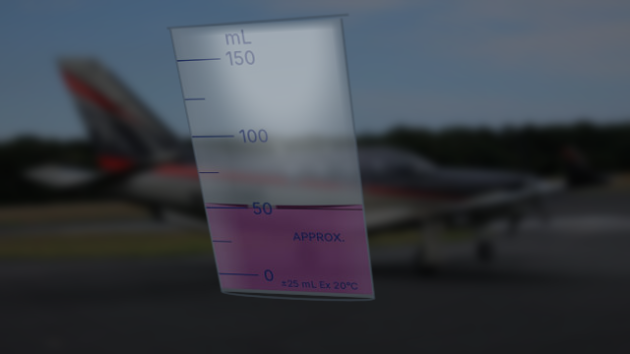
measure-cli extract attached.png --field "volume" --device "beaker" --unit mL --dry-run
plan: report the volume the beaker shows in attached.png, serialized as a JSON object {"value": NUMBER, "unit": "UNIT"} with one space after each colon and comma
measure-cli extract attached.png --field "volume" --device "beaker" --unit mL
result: {"value": 50, "unit": "mL"}
